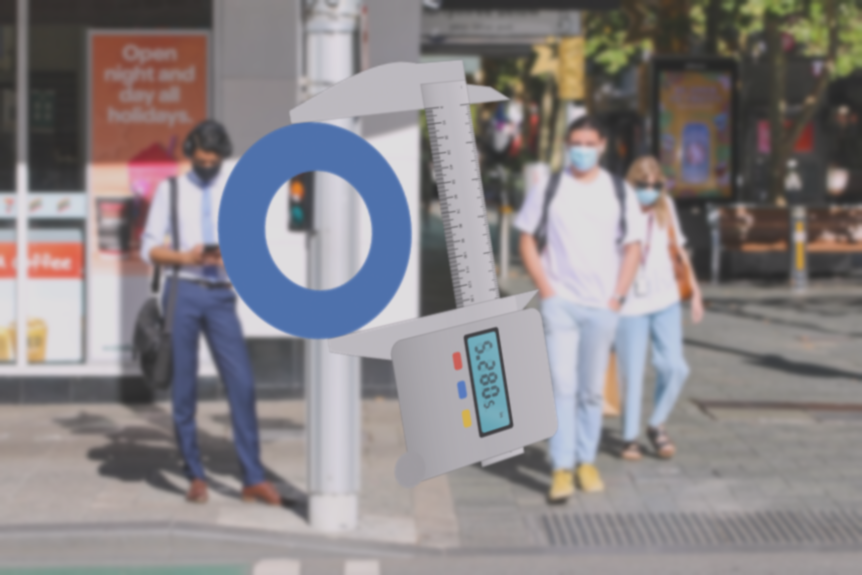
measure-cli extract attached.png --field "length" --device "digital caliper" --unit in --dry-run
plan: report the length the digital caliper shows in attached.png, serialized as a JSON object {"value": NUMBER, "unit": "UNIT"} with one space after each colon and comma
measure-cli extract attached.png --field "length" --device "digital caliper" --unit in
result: {"value": 5.2805, "unit": "in"}
